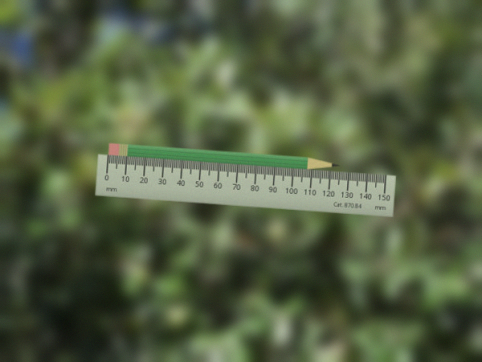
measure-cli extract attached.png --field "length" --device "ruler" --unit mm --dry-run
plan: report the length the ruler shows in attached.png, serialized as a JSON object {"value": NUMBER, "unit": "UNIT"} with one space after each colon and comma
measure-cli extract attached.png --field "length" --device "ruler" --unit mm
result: {"value": 125, "unit": "mm"}
